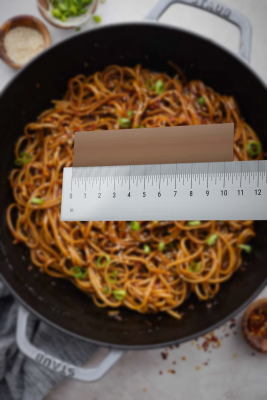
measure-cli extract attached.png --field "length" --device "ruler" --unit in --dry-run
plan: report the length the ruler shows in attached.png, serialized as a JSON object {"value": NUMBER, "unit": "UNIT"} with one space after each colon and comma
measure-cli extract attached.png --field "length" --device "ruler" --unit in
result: {"value": 10.5, "unit": "in"}
